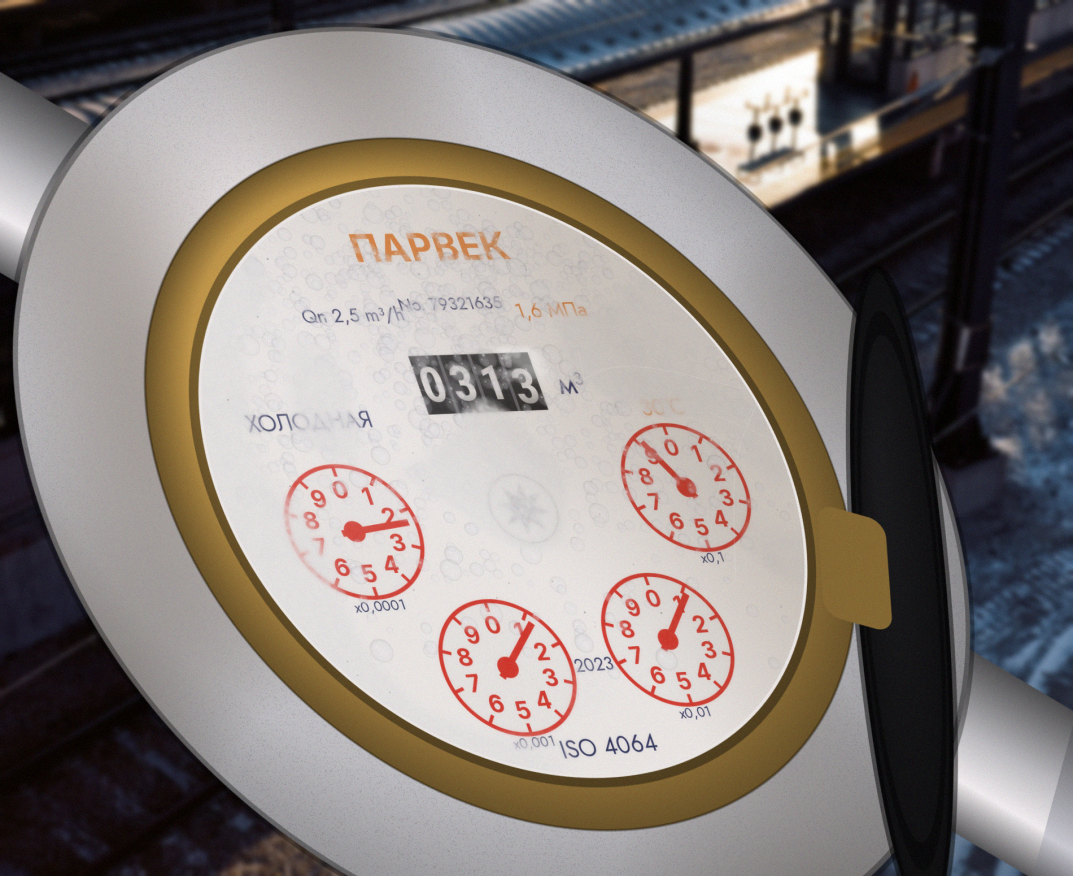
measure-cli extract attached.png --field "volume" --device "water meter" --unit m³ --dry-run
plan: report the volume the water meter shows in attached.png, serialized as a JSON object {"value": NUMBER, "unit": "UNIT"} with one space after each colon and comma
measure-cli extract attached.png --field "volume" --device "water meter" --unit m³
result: {"value": 312.9112, "unit": "m³"}
